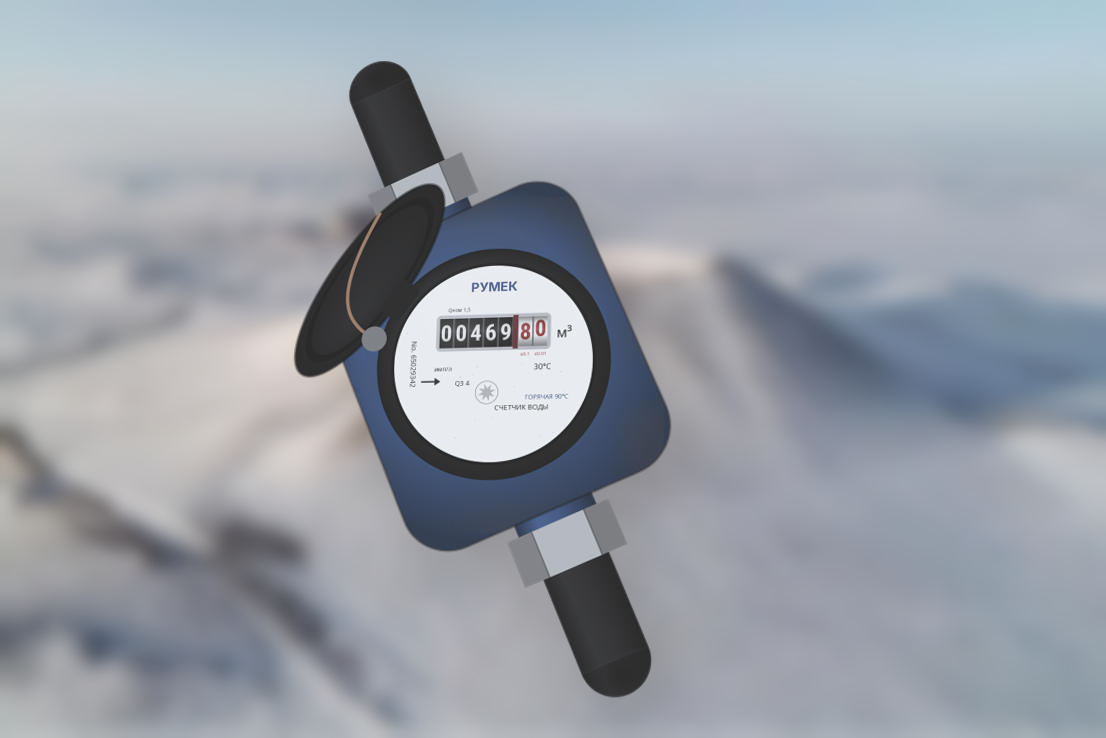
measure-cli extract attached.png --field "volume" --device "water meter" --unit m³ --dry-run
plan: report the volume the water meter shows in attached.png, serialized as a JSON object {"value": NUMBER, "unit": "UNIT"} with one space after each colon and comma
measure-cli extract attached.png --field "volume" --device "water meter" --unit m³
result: {"value": 469.80, "unit": "m³"}
